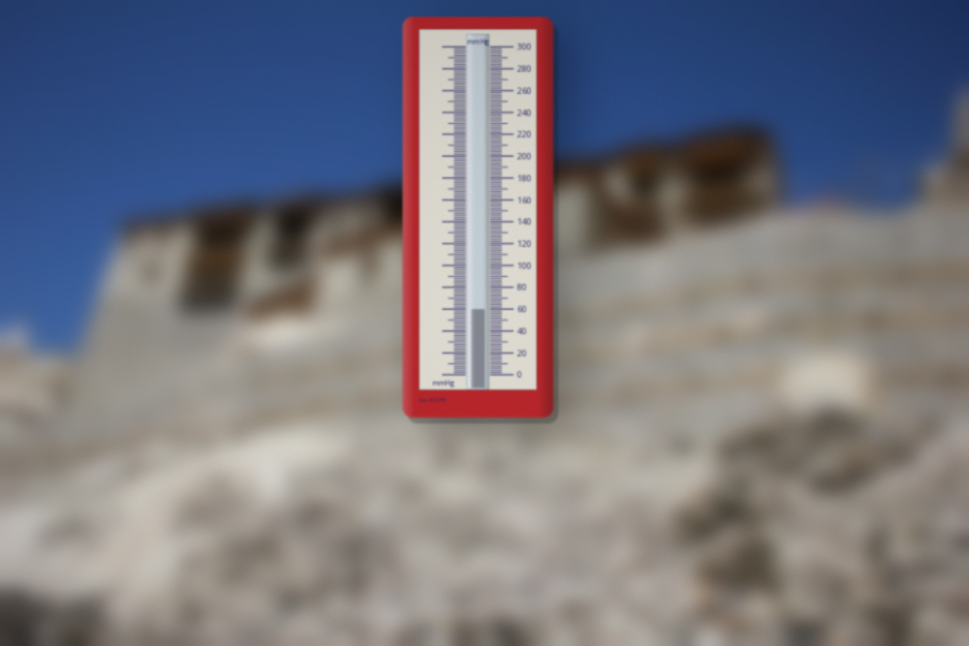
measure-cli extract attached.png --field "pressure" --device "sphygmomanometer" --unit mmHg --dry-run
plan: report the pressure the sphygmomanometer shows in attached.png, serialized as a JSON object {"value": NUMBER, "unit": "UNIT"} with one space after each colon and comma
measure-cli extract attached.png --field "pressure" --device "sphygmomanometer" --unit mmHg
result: {"value": 60, "unit": "mmHg"}
